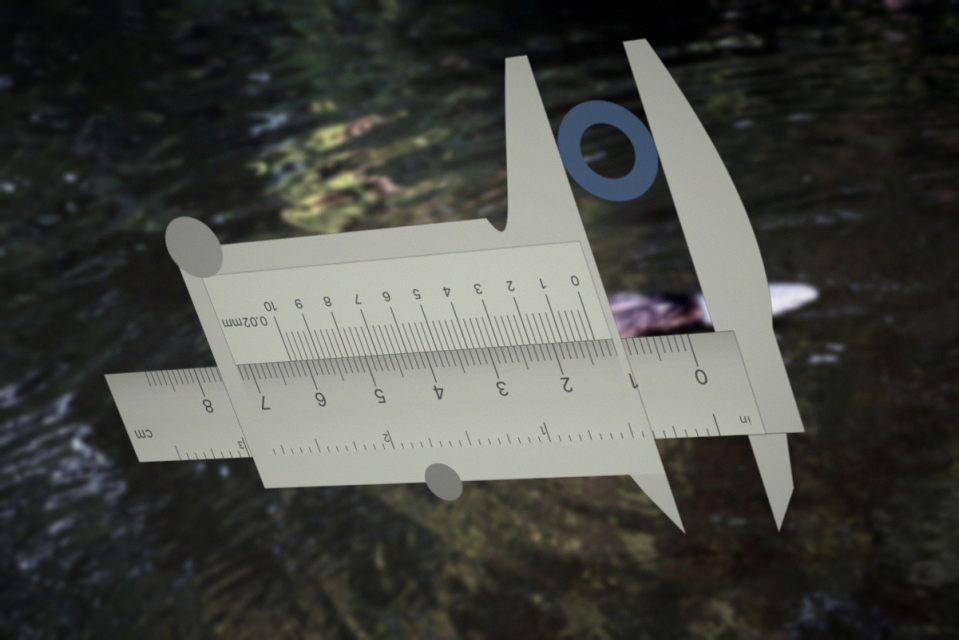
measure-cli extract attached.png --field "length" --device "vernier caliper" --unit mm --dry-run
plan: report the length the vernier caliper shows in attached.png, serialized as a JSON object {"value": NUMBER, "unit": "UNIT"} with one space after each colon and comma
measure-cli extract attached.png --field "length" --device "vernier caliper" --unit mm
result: {"value": 13.6, "unit": "mm"}
